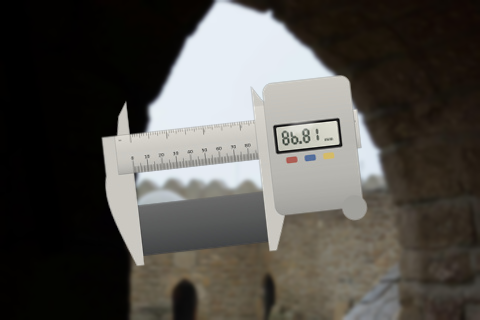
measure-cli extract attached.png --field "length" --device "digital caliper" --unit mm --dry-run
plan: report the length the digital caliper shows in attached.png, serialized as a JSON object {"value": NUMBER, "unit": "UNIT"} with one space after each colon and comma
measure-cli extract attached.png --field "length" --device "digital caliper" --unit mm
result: {"value": 86.81, "unit": "mm"}
